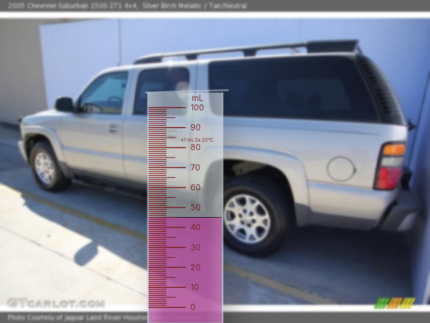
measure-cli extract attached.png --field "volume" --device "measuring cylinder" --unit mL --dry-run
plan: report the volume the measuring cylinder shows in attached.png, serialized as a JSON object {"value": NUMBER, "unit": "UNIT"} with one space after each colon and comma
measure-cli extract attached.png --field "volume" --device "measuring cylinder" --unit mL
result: {"value": 45, "unit": "mL"}
